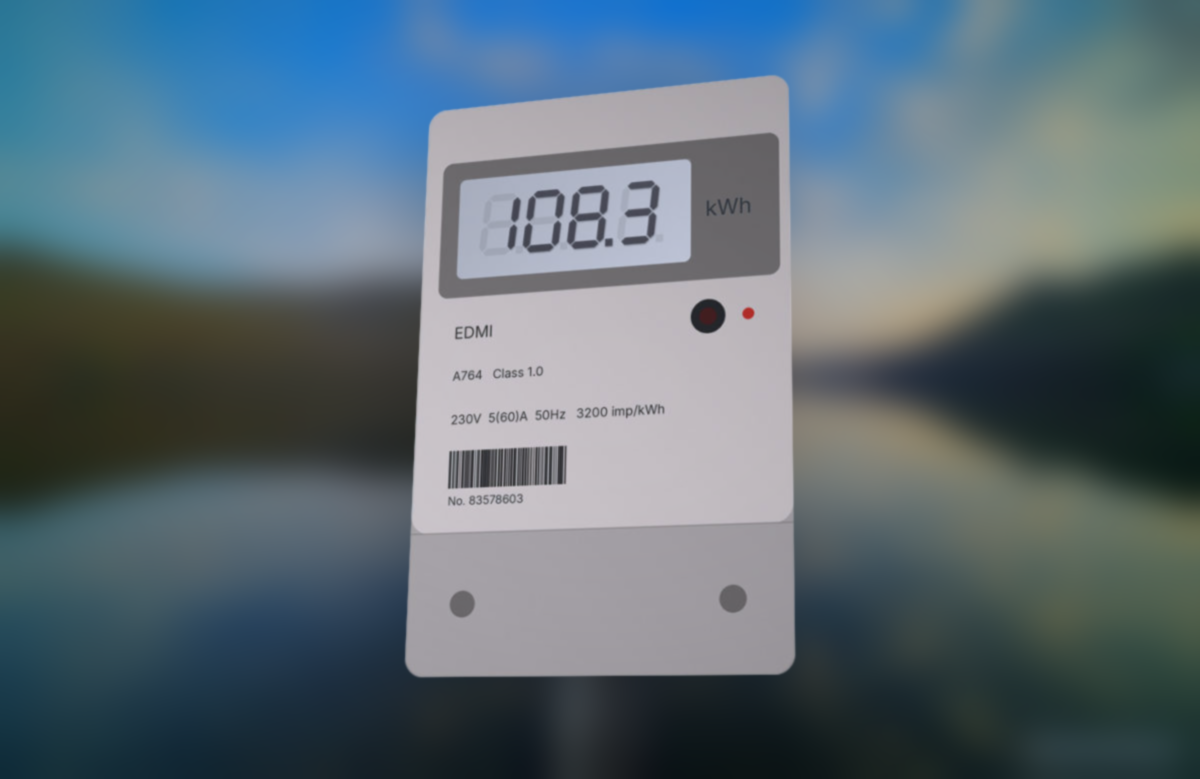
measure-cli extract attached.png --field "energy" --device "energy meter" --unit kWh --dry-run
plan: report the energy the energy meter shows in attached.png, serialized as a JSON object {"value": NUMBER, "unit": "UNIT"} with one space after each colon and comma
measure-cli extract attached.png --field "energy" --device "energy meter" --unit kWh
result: {"value": 108.3, "unit": "kWh"}
